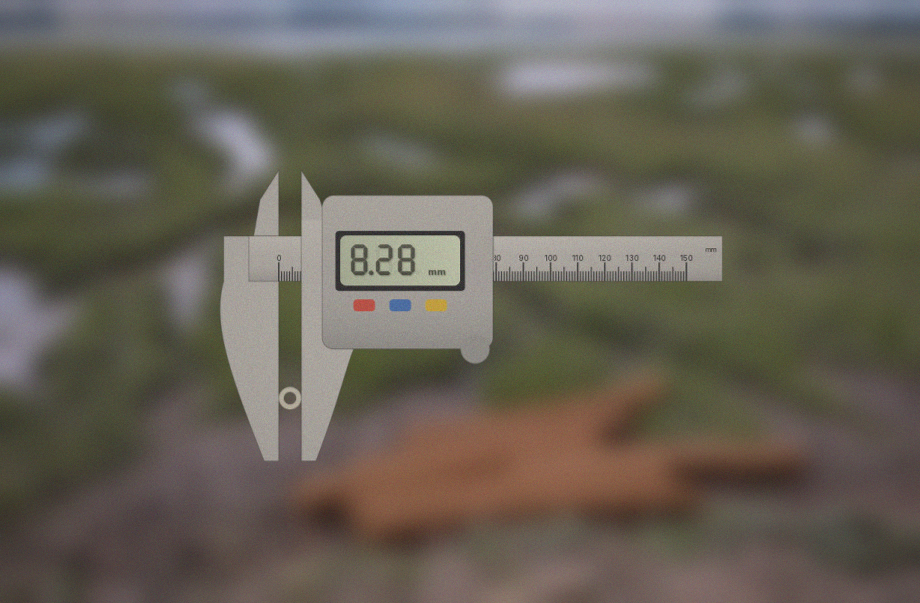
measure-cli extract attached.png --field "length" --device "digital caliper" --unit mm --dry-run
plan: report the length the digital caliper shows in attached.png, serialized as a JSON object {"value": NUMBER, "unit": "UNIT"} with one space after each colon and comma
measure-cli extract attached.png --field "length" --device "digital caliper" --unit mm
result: {"value": 8.28, "unit": "mm"}
